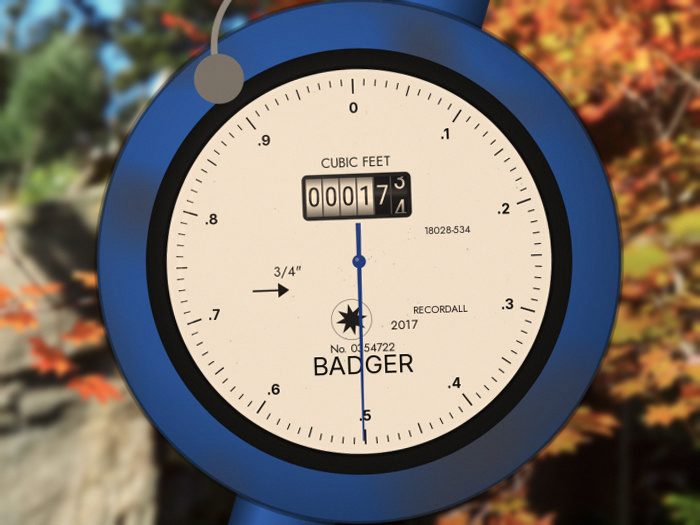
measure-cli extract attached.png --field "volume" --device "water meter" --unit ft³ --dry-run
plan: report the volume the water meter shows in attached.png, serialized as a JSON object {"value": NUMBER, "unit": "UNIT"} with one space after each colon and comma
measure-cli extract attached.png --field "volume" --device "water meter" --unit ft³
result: {"value": 173.50, "unit": "ft³"}
